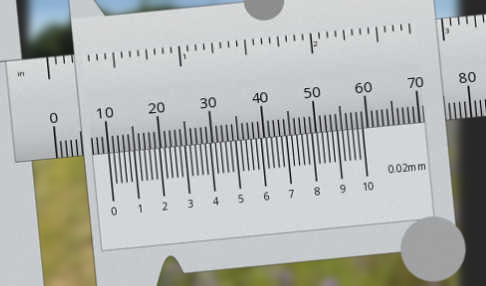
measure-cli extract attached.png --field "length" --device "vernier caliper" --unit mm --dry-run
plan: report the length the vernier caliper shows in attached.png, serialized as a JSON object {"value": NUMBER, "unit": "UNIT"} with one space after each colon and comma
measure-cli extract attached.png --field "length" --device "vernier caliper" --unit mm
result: {"value": 10.0, "unit": "mm"}
